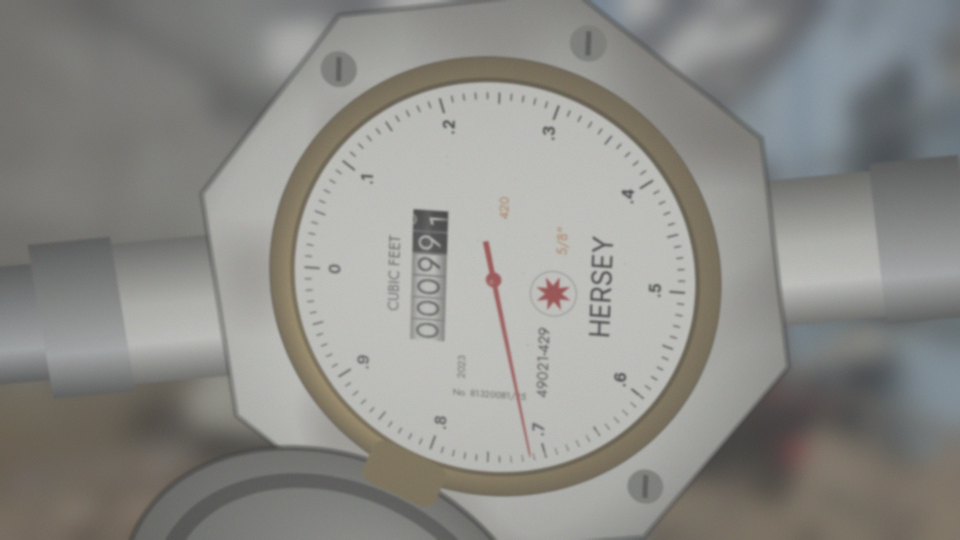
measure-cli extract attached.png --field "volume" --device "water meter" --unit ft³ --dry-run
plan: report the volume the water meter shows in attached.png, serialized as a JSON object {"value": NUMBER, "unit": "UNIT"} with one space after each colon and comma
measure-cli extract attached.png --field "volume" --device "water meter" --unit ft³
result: {"value": 990.71, "unit": "ft³"}
